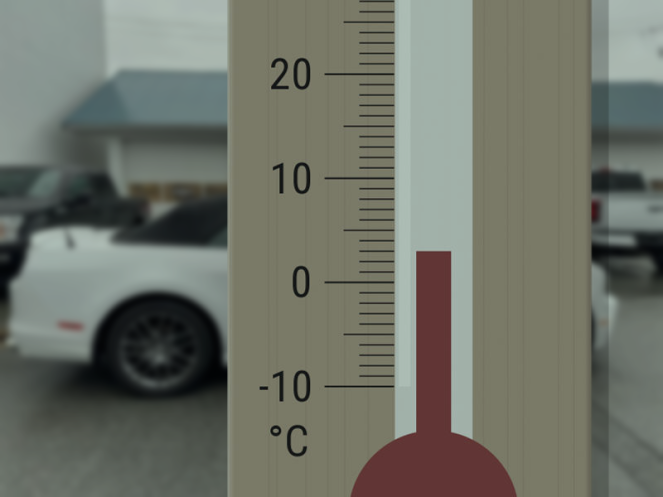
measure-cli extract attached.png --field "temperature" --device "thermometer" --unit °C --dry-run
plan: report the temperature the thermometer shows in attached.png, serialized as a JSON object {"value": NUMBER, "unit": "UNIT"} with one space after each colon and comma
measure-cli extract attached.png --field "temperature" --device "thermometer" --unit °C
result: {"value": 3, "unit": "°C"}
